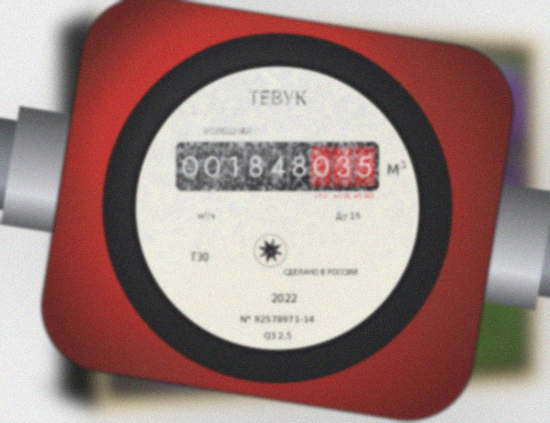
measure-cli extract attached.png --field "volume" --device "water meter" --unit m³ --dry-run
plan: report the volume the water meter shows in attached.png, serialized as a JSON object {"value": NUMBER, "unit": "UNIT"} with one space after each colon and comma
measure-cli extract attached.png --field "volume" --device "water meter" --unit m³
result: {"value": 1848.035, "unit": "m³"}
